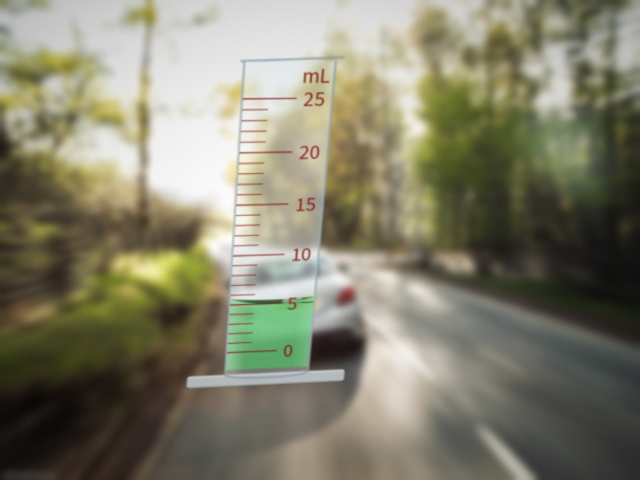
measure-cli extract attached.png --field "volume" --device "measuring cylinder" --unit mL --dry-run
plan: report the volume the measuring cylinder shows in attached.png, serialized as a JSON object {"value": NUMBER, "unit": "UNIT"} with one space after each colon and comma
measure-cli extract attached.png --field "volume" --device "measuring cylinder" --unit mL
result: {"value": 5, "unit": "mL"}
